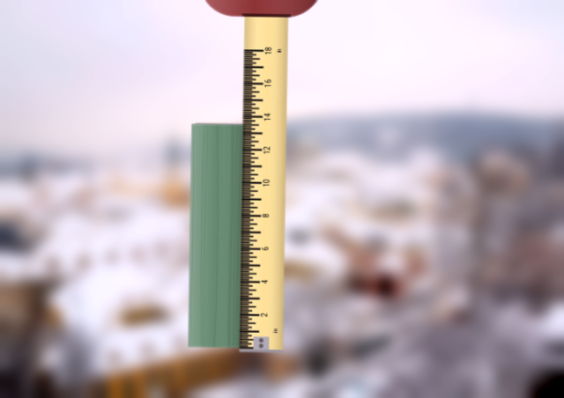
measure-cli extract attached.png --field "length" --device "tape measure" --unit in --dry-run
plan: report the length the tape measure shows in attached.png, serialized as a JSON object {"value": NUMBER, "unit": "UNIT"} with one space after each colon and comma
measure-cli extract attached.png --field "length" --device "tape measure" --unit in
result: {"value": 13.5, "unit": "in"}
